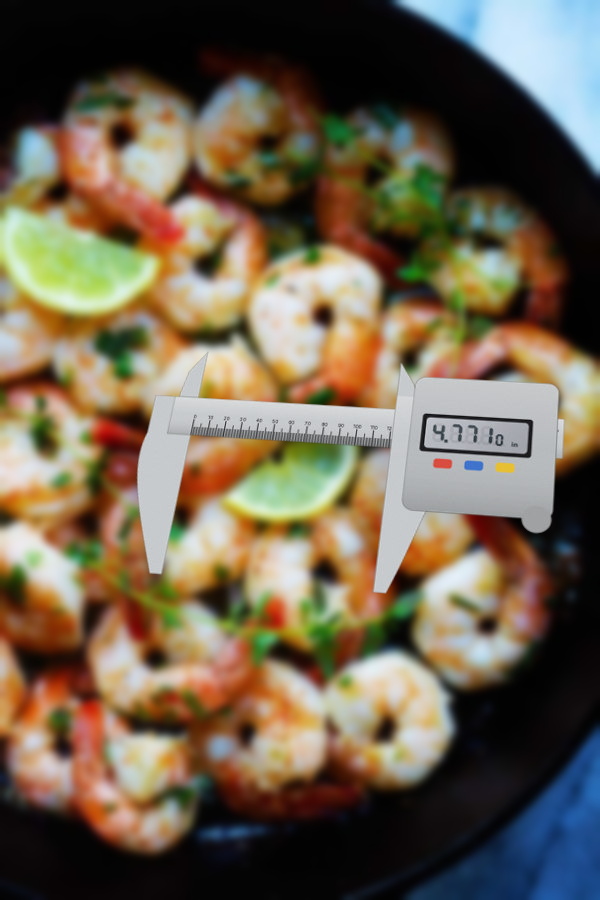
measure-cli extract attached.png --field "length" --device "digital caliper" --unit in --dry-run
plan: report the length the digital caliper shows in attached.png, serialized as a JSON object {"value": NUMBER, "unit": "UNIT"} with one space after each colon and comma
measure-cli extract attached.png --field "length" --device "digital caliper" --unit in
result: {"value": 4.7710, "unit": "in"}
